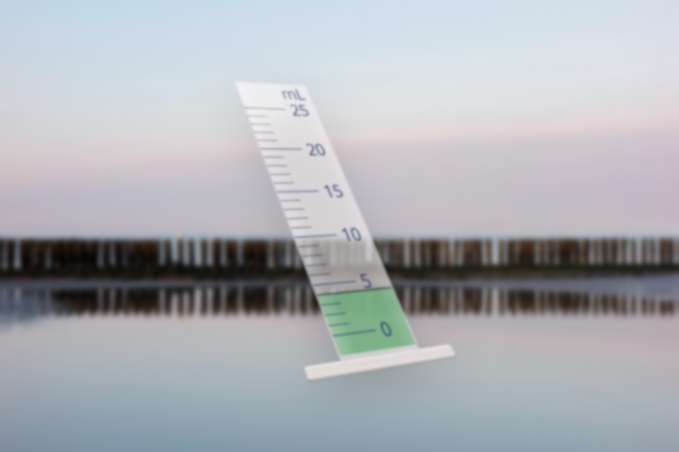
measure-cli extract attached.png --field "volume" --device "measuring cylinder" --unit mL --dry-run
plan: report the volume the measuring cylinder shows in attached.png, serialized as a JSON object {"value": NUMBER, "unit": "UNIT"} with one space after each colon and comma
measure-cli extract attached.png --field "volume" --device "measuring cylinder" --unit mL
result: {"value": 4, "unit": "mL"}
